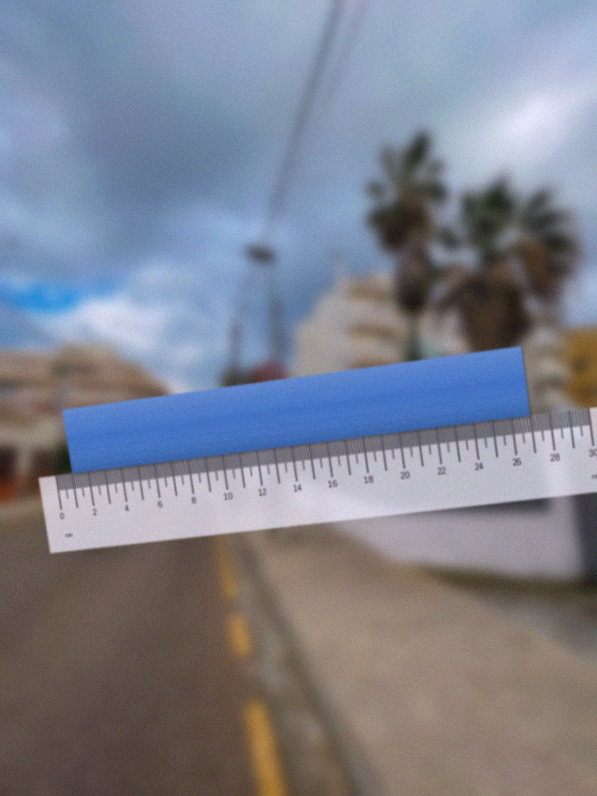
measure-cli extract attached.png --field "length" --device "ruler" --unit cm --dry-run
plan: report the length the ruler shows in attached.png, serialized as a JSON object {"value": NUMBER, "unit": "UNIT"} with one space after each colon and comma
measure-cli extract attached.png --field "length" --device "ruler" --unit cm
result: {"value": 26, "unit": "cm"}
